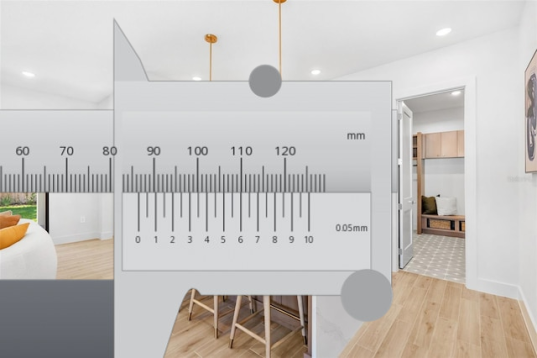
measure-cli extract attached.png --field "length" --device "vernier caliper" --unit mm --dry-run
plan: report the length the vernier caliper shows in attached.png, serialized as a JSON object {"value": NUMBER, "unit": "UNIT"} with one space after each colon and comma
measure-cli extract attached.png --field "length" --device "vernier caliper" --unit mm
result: {"value": 86.5, "unit": "mm"}
